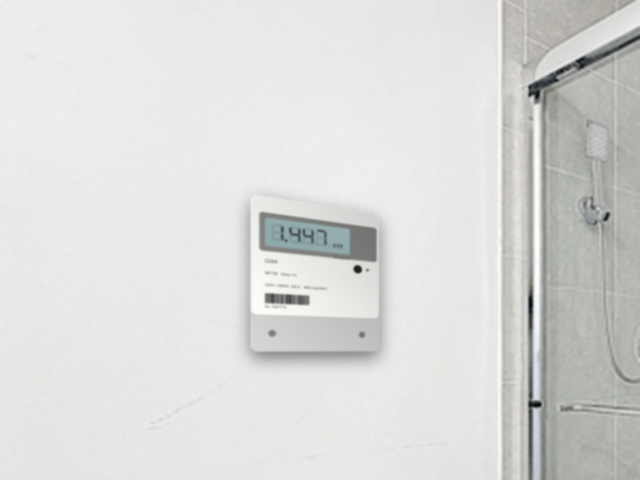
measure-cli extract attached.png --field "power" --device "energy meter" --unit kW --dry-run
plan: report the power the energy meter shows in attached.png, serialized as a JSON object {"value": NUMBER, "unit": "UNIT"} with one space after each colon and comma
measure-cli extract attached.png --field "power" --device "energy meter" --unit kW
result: {"value": 1.447, "unit": "kW"}
